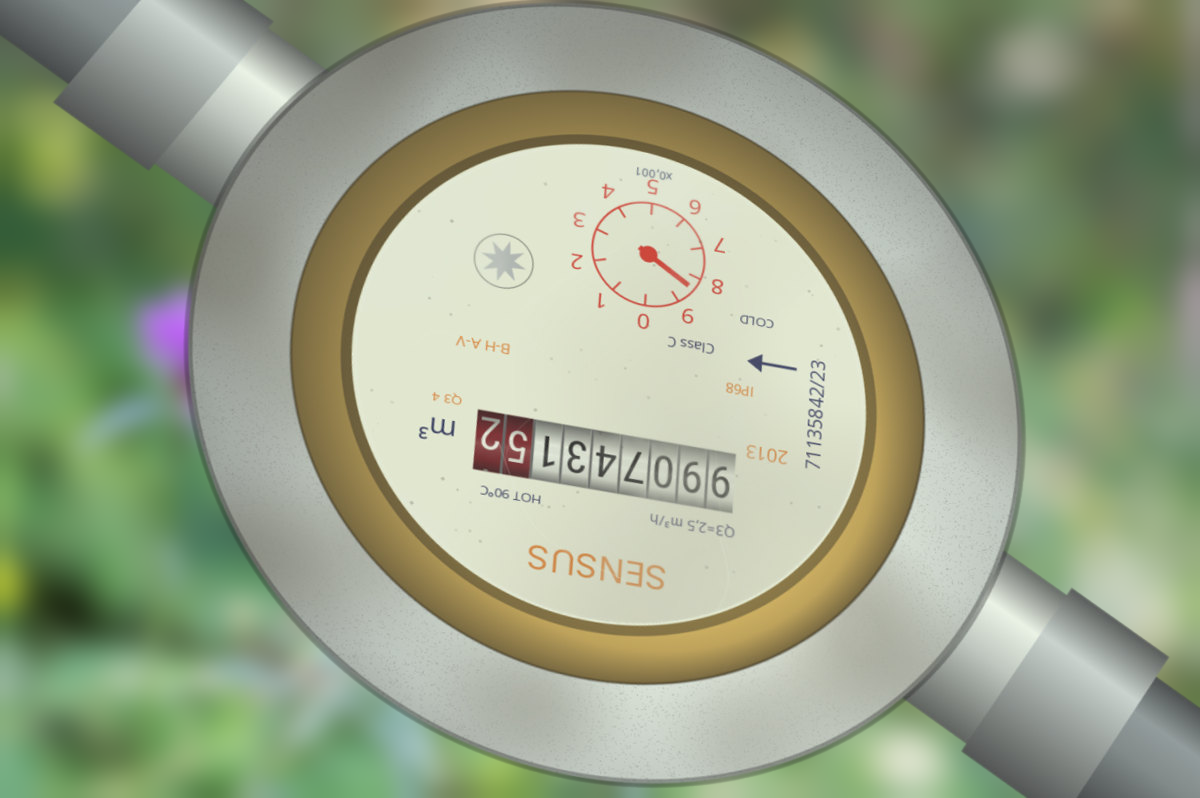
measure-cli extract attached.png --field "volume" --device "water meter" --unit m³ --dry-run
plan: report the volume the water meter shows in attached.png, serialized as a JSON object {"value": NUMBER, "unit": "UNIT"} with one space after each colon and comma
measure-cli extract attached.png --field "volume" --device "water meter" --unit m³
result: {"value": 9907431.518, "unit": "m³"}
